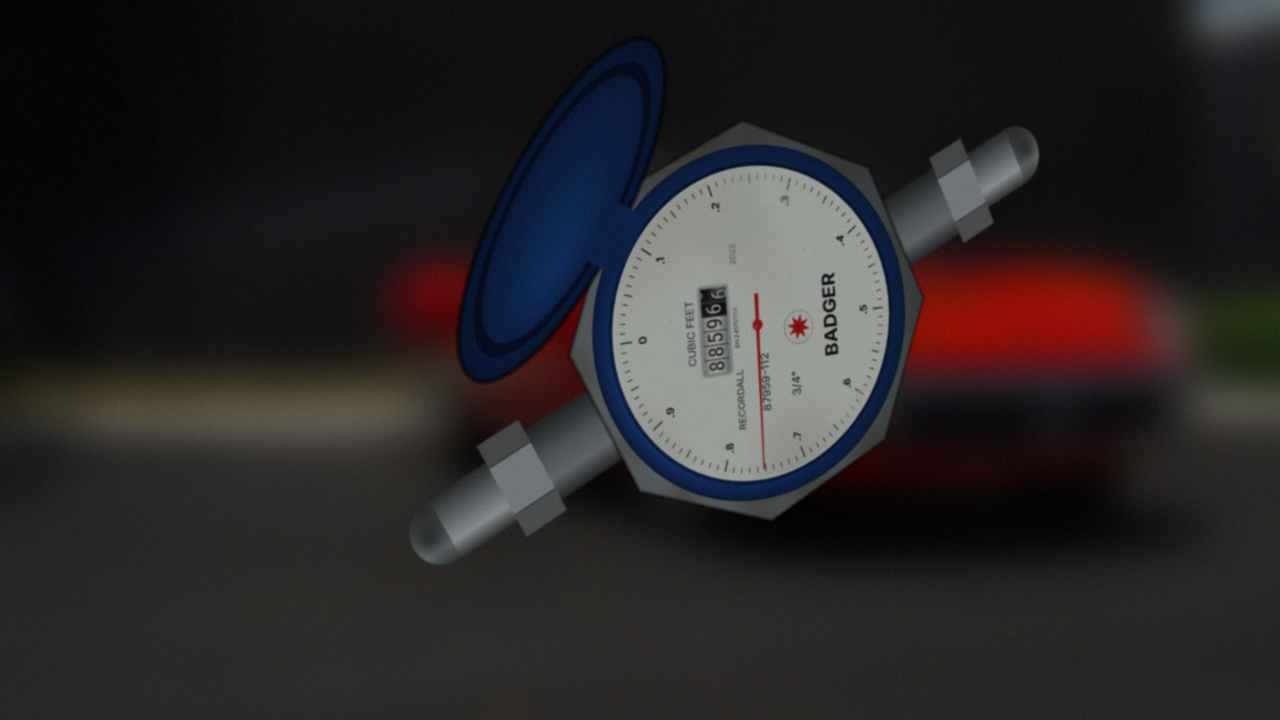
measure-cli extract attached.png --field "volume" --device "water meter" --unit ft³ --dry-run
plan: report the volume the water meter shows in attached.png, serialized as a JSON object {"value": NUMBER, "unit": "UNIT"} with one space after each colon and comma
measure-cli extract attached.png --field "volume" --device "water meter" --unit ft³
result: {"value": 885965.75, "unit": "ft³"}
